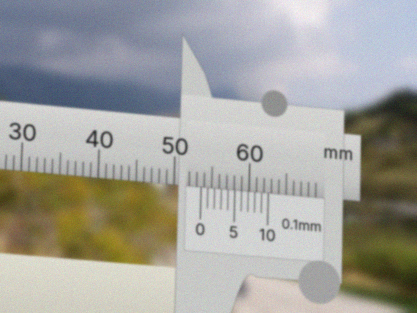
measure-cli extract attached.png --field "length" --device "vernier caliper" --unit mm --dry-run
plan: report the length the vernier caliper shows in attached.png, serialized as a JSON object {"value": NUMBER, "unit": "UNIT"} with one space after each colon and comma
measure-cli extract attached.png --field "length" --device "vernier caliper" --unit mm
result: {"value": 53.6, "unit": "mm"}
